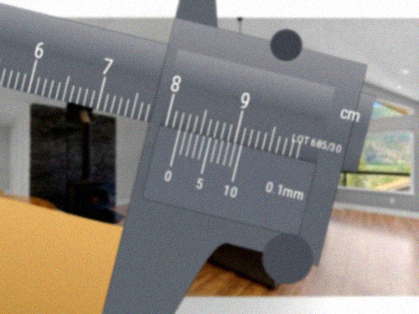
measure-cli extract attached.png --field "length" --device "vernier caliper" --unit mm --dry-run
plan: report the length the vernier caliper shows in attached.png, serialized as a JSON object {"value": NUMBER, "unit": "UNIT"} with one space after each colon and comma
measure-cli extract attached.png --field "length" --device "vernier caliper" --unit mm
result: {"value": 82.0, "unit": "mm"}
